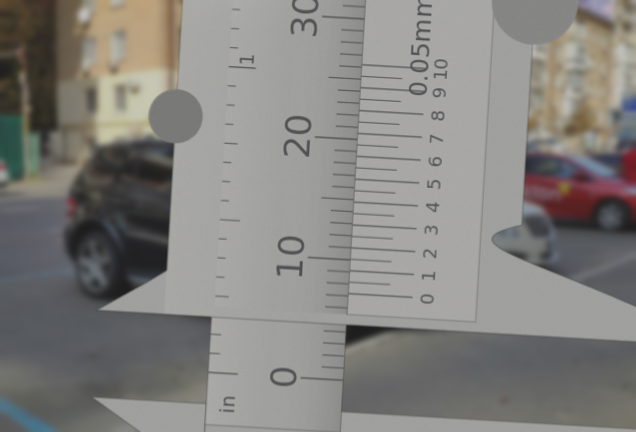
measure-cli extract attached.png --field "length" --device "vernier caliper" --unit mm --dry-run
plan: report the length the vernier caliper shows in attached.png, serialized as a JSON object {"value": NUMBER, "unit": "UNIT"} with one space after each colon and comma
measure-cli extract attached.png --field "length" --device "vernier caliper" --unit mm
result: {"value": 7.2, "unit": "mm"}
